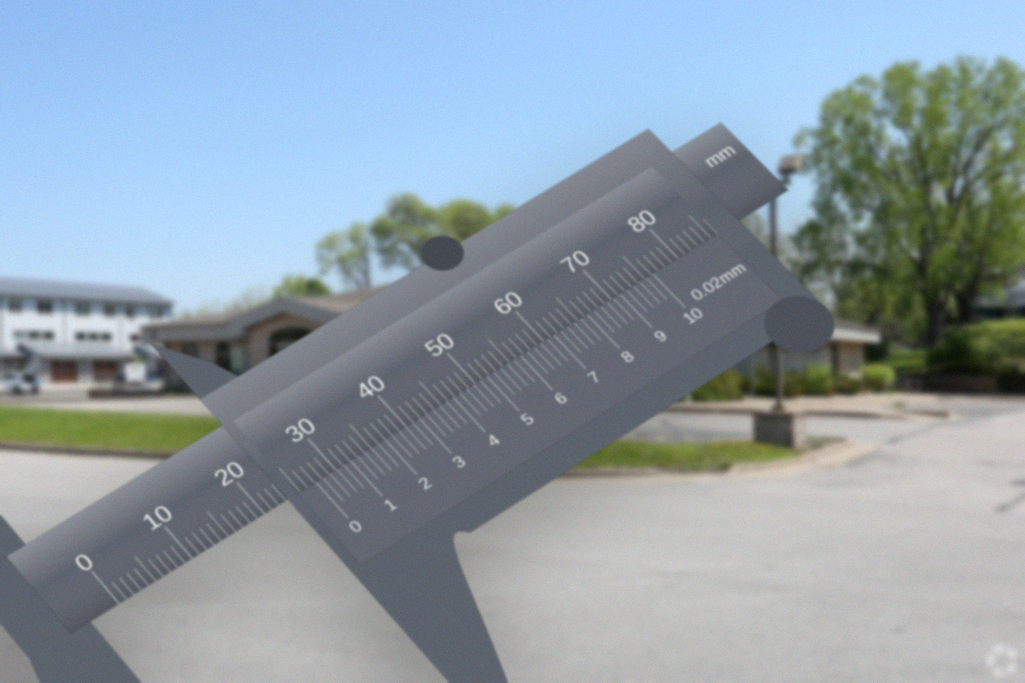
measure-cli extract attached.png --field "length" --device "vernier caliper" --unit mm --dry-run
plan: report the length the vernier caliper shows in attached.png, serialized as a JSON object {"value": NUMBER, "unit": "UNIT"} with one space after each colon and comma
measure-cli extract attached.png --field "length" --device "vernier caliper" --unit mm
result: {"value": 27.2, "unit": "mm"}
